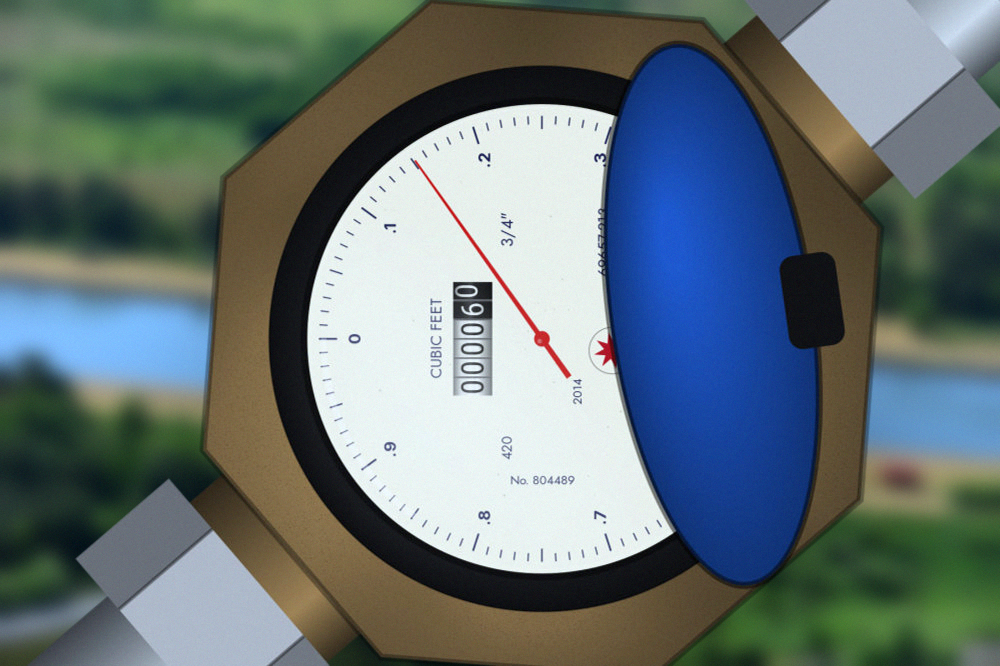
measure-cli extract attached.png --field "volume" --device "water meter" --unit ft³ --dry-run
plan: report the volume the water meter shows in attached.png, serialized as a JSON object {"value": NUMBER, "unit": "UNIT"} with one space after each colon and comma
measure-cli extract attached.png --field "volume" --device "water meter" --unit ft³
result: {"value": 60.15, "unit": "ft³"}
